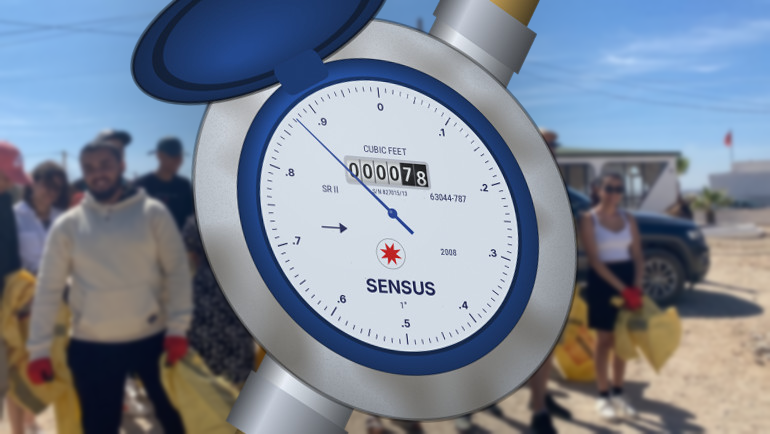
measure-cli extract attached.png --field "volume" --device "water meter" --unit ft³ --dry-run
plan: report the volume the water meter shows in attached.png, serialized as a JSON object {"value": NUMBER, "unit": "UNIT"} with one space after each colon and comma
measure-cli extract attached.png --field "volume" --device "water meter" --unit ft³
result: {"value": 77.87, "unit": "ft³"}
